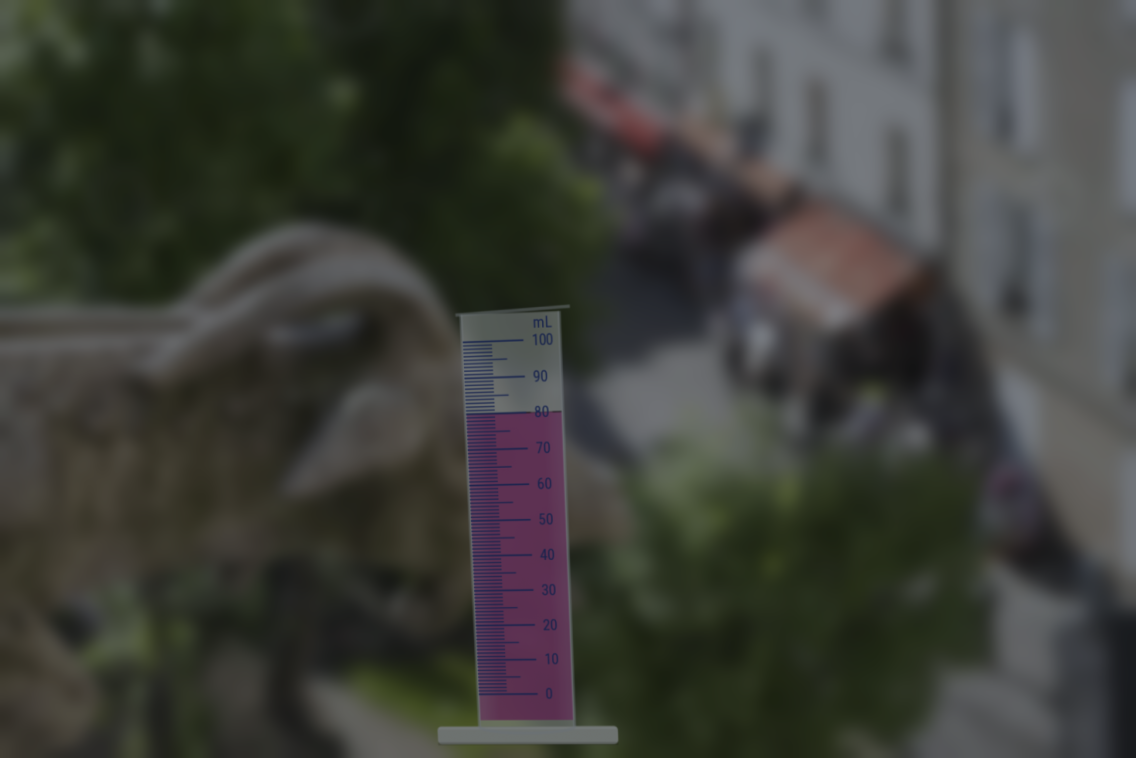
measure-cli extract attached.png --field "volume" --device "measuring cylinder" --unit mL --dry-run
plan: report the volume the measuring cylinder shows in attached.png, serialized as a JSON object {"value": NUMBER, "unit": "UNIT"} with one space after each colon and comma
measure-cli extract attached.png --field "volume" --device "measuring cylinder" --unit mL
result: {"value": 80, "unit": "mL"}
